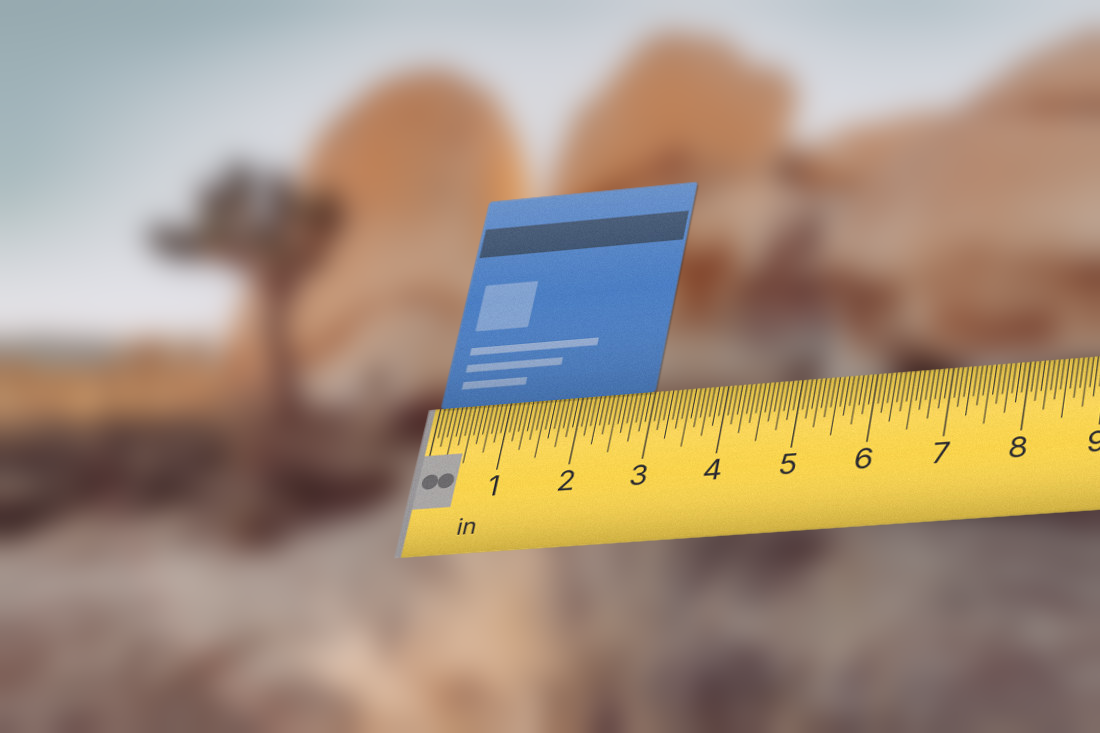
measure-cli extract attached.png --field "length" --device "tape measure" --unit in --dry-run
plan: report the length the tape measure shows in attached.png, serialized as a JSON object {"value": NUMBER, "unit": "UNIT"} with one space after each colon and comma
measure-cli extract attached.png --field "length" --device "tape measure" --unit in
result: {"value": 3, "unit": "in"}
